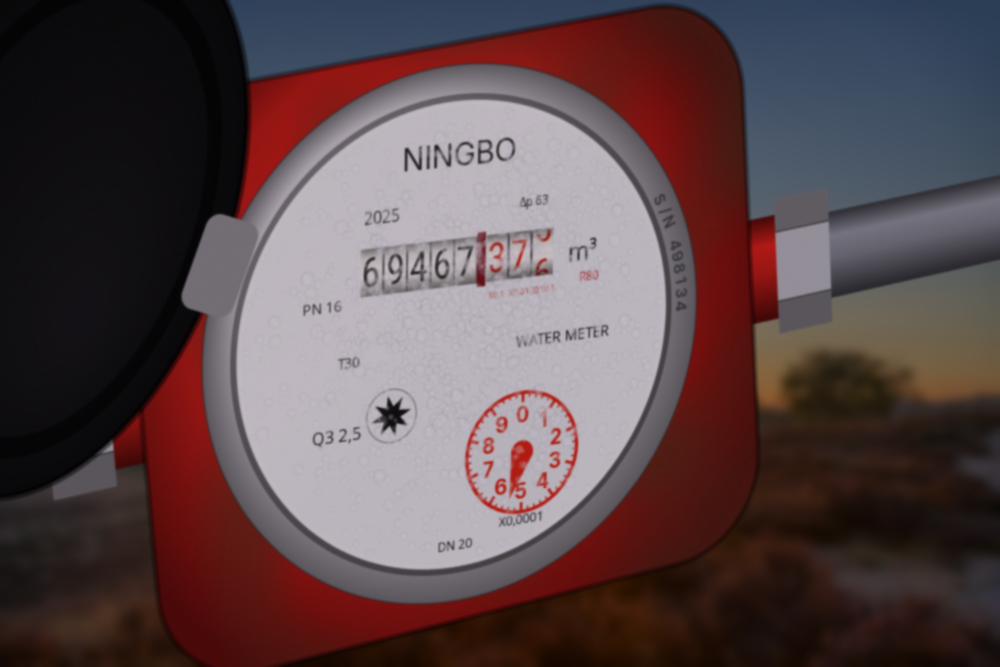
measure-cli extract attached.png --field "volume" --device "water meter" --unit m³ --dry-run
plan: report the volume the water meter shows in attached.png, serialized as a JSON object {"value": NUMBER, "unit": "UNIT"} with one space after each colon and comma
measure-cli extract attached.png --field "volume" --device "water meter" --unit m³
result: {"value": 69467.3755, "unit": "m³"}
